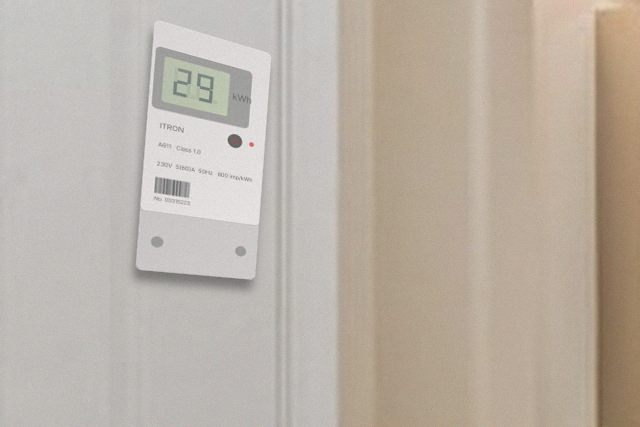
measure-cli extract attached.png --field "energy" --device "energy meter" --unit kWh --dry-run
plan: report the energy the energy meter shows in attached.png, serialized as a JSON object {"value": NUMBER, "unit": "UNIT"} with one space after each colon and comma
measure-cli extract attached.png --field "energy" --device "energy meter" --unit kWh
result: {"value": 29, "unit": "kWh"}
